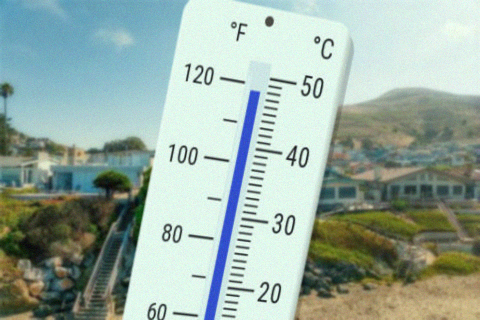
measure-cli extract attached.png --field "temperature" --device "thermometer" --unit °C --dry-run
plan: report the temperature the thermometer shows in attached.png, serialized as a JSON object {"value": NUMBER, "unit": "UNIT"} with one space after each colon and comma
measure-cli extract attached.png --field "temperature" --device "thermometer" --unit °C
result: {"value": 48, "unit": "°C"}
